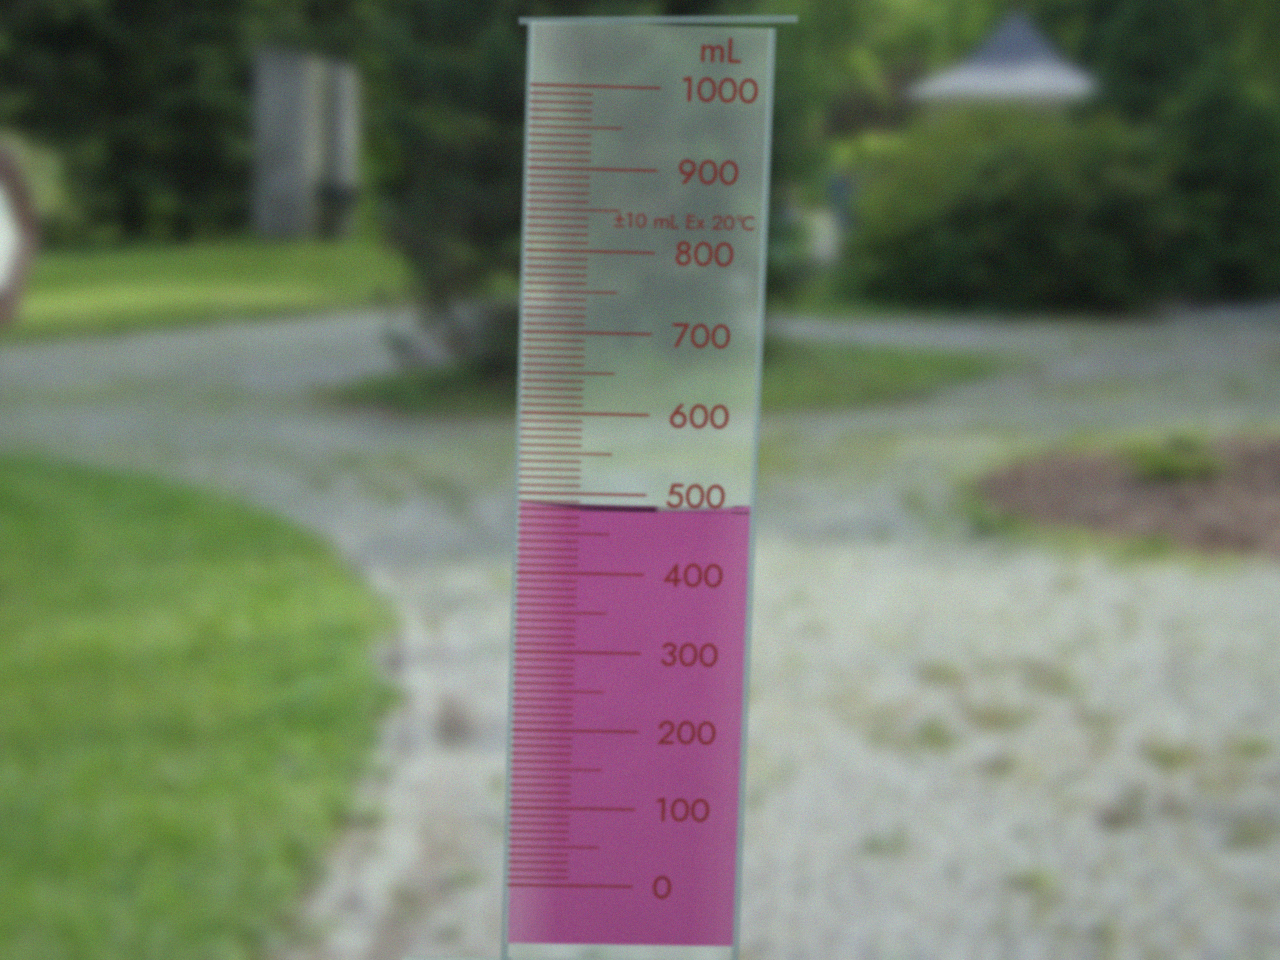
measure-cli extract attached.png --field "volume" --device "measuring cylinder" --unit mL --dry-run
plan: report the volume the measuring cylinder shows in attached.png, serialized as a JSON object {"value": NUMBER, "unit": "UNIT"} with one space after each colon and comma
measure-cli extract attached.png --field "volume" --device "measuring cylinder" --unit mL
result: {"value": 480, "unit": "mL"}
